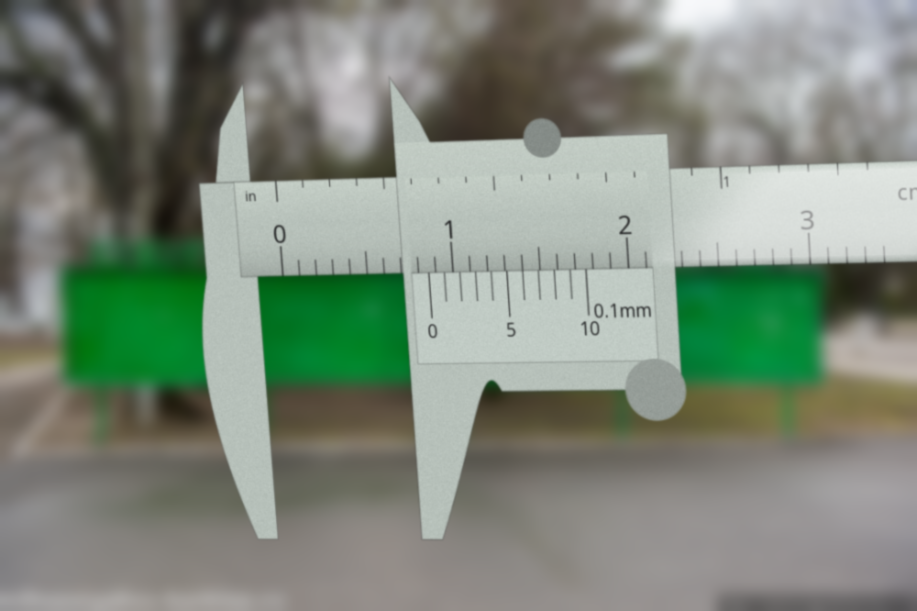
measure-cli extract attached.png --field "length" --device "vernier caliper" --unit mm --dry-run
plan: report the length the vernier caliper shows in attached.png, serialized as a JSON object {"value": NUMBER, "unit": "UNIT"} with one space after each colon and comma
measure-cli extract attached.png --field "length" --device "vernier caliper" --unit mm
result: {"value": 8.6, "unit": "mm"}
